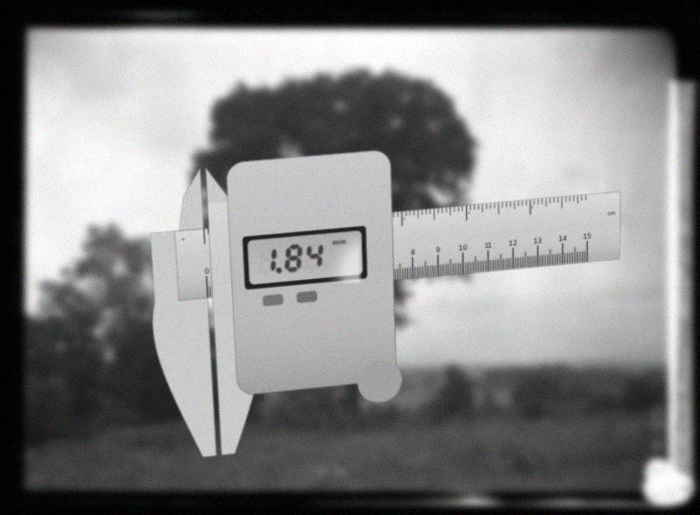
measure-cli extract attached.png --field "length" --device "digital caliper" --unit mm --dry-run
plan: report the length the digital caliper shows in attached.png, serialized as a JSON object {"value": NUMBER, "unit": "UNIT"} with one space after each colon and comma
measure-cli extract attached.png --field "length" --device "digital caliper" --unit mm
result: {"value": 1.84, "unit": "mm"}
